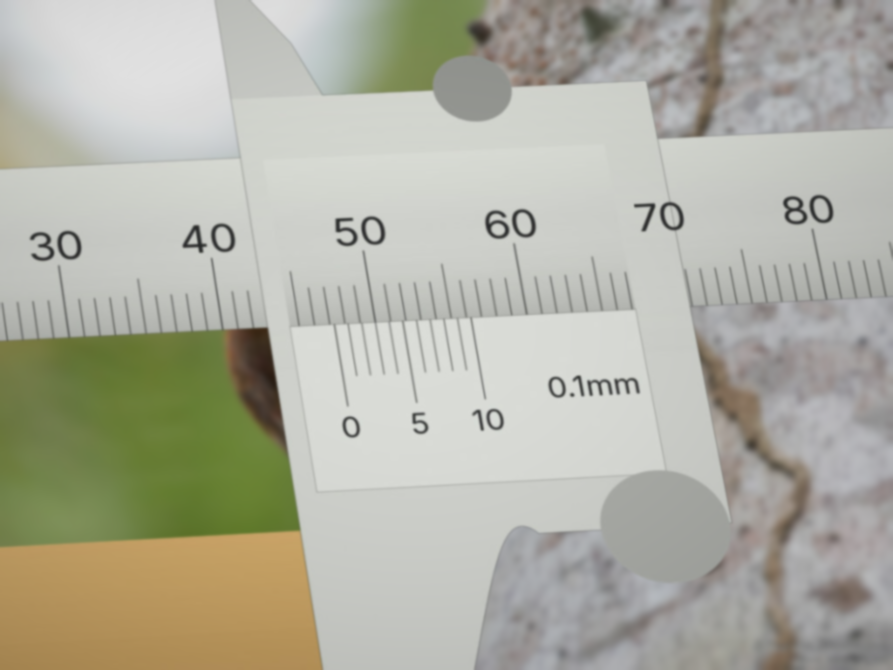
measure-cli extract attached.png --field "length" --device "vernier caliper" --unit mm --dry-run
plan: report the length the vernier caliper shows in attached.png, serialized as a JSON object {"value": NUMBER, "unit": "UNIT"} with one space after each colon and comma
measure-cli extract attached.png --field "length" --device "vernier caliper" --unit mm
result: {"value": 47.3, "unit": "mm"}
